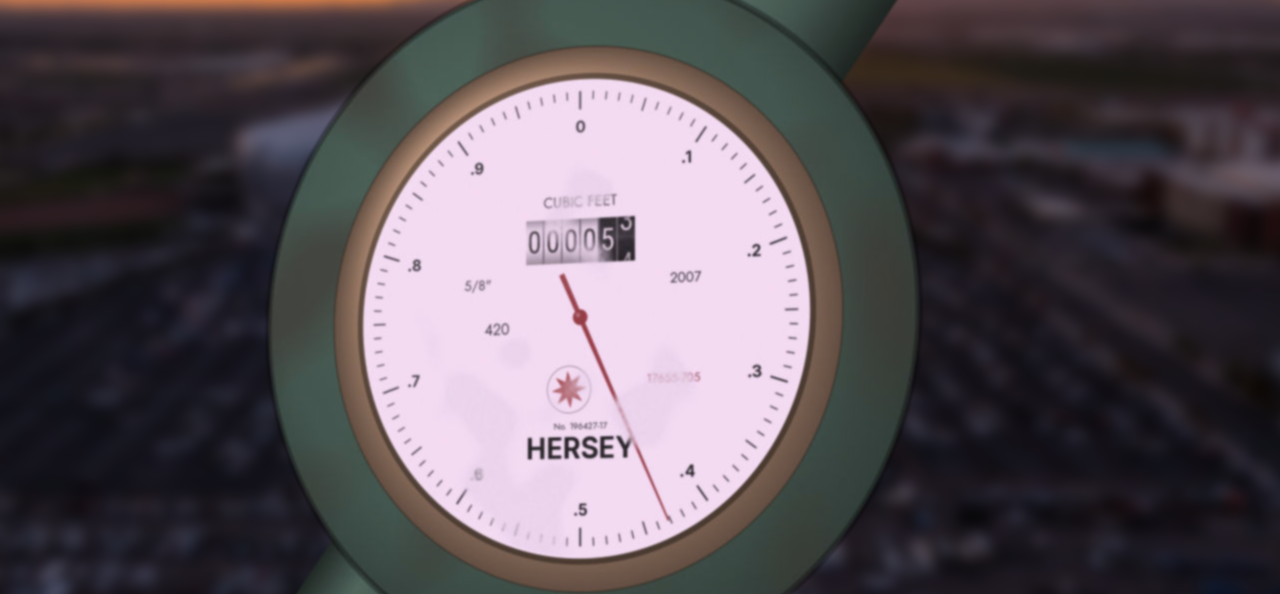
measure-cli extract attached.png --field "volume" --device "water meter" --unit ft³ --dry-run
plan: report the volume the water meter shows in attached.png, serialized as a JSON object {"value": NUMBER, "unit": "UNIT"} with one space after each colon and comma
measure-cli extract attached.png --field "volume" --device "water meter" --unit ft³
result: {"value": 53.43, "unit": "ft³"}
